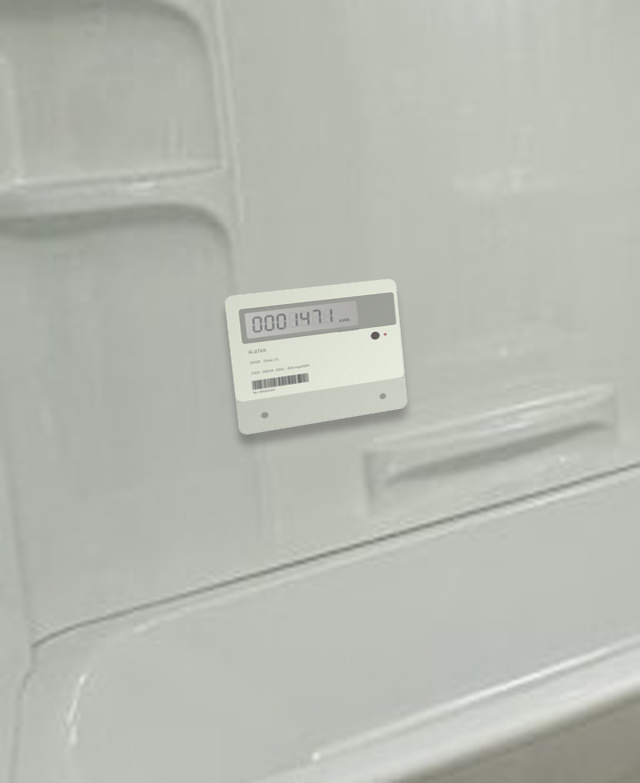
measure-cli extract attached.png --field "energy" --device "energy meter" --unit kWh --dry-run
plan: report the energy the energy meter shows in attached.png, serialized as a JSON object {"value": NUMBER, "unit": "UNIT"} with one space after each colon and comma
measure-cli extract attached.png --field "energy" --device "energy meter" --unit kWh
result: {"value": 1471, "unit": "kWh"}
